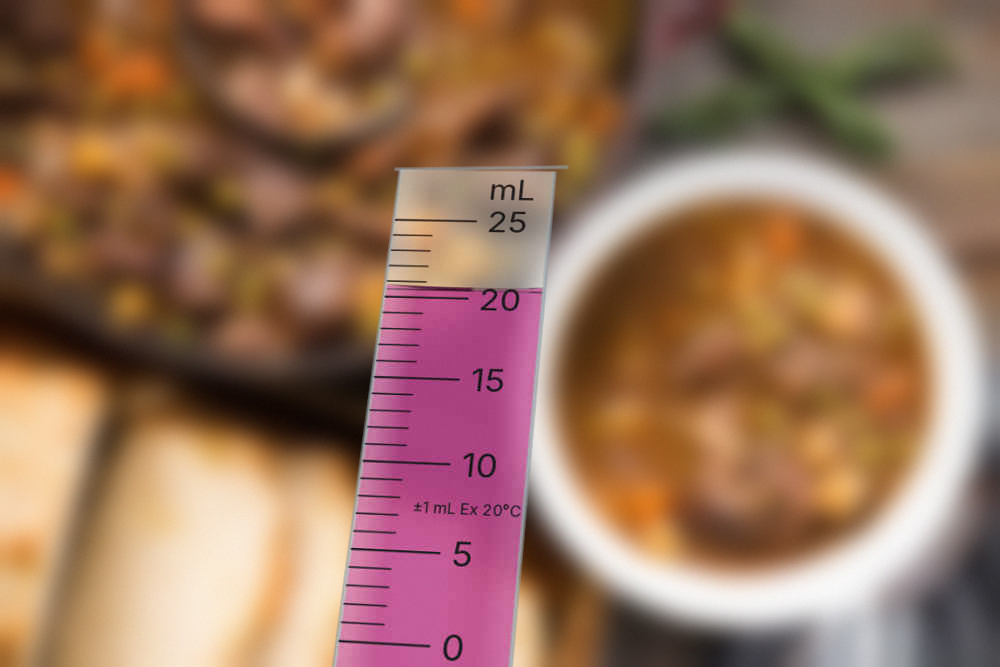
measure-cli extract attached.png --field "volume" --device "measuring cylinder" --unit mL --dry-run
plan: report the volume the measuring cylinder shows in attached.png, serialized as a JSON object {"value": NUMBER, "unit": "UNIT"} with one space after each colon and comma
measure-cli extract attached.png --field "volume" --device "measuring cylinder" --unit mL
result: {"value": 20.5, "unit": "mL"}
